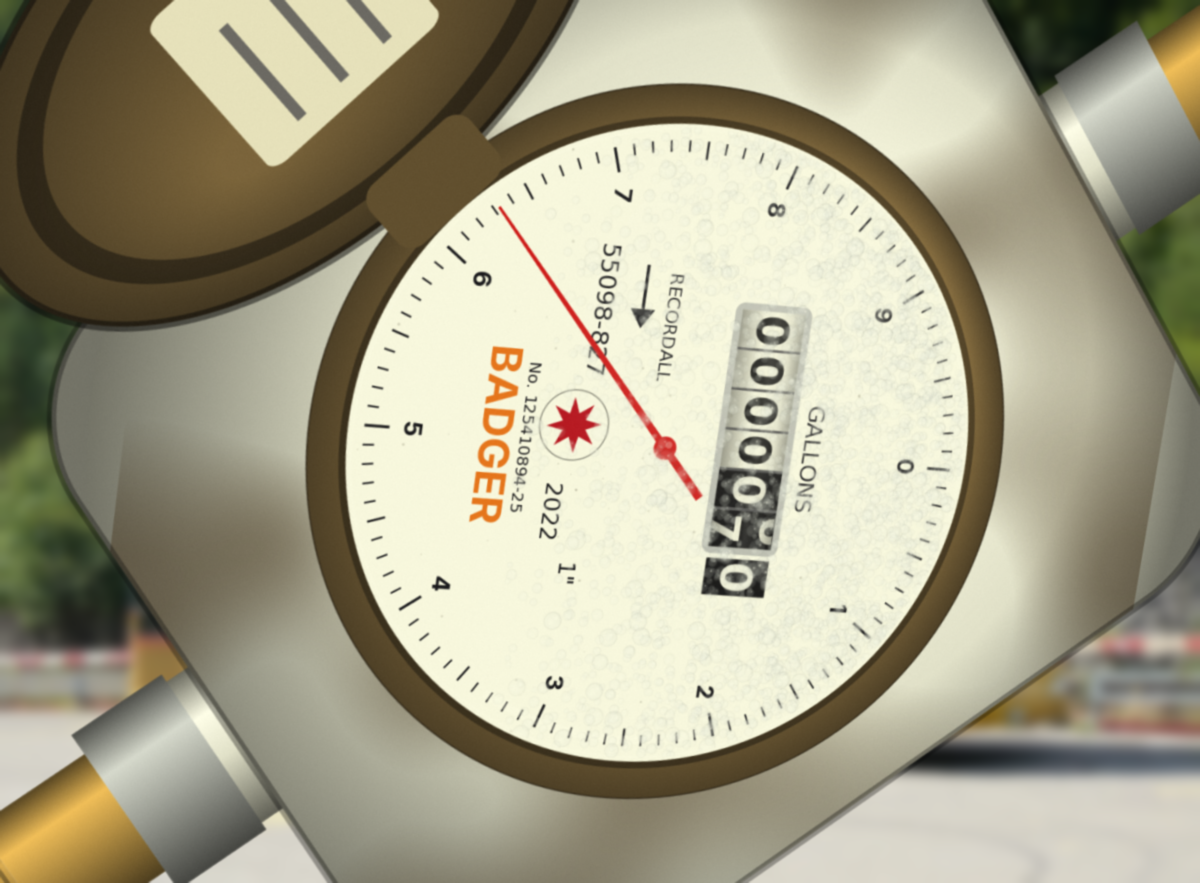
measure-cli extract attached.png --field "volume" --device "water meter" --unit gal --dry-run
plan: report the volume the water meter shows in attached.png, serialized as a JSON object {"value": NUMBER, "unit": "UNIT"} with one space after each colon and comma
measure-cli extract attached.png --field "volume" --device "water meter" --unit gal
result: {"value": 66.3, "unit": "gal"}
